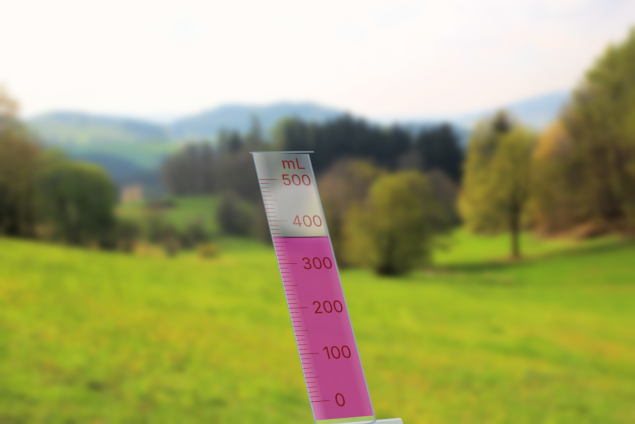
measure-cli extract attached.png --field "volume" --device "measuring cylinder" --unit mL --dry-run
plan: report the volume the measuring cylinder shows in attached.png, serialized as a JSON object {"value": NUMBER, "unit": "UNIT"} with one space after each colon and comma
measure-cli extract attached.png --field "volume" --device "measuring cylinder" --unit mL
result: {"value": 360, "unit": "mL"}
